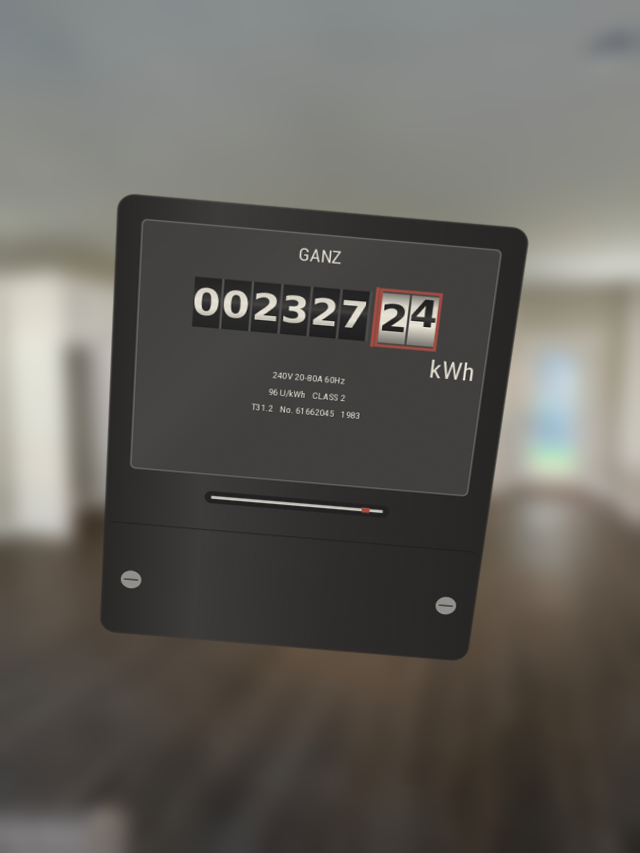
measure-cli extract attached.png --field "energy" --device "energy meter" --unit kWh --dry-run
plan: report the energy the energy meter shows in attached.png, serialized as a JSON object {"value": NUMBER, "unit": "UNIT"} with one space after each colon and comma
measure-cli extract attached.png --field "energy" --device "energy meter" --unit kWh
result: {"value": 2327.24, "unit": "kWh"}
